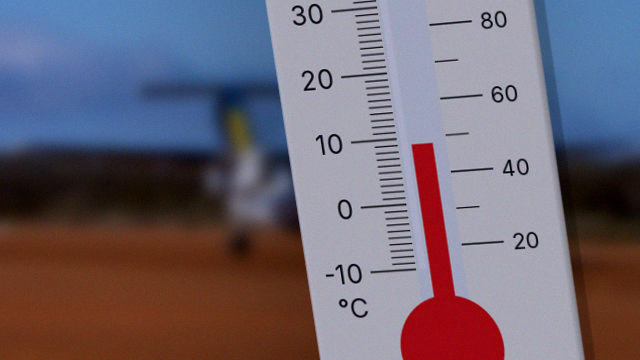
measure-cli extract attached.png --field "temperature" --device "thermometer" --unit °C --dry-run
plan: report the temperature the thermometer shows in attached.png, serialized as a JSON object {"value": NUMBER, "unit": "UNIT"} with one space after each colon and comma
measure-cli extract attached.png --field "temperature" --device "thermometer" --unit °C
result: {"value": 9, "unit": "°C"}
